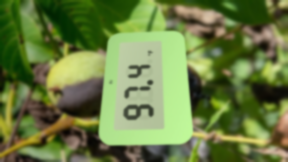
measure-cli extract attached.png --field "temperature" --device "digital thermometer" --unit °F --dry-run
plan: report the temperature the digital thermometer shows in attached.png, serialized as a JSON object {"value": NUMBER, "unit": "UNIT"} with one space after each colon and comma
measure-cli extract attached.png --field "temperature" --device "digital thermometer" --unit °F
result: {"value": 97.4, "unit": "°F"}
